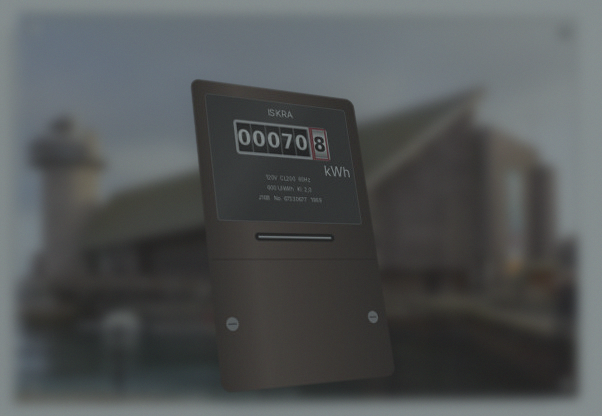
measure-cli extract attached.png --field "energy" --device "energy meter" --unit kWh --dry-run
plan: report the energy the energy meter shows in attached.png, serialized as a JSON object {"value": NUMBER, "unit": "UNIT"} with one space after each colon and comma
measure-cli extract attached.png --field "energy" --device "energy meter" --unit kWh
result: {"value": 70.8, "unit": "kWh"}
